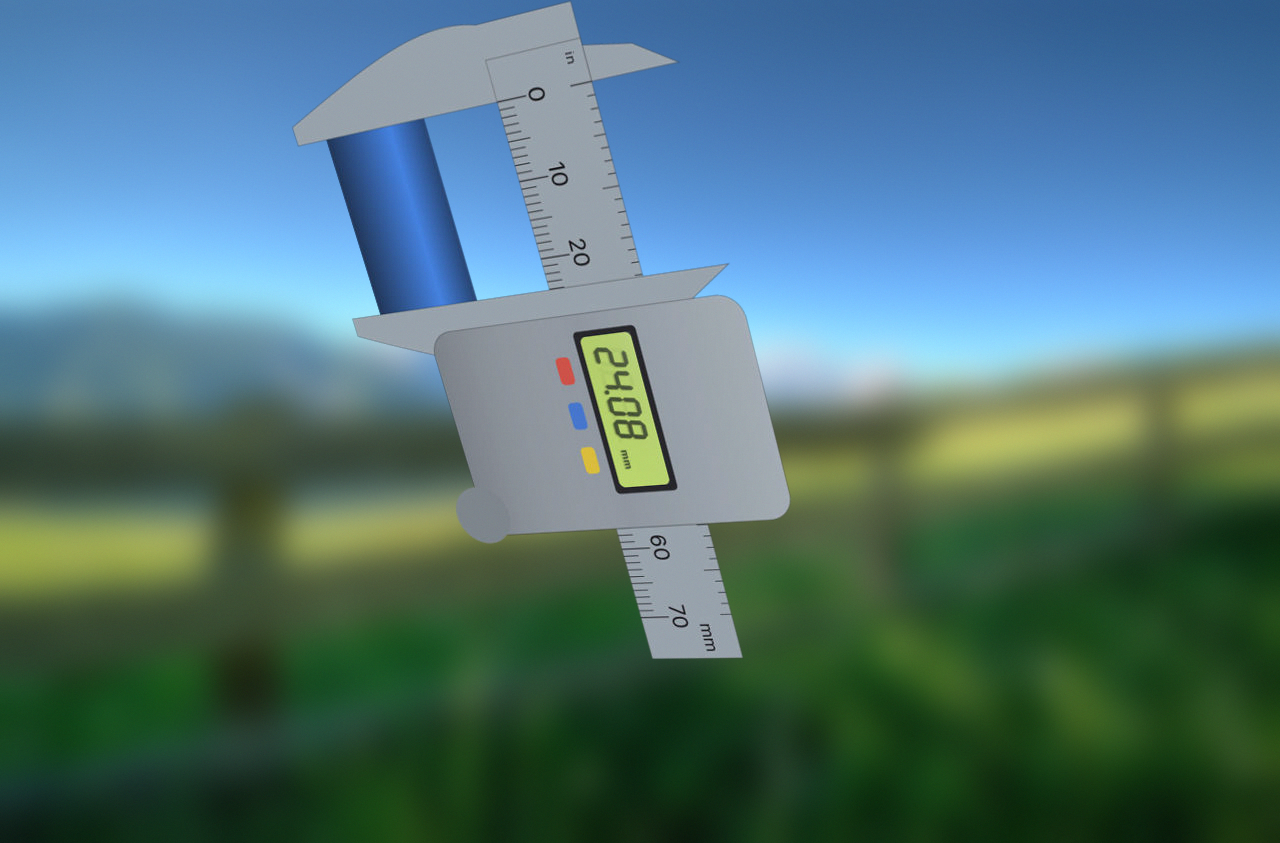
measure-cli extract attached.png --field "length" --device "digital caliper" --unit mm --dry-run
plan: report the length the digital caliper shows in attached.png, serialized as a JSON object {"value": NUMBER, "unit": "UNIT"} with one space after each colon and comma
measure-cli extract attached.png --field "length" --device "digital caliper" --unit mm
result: {"value": 24.08, "unit": "mm"}
